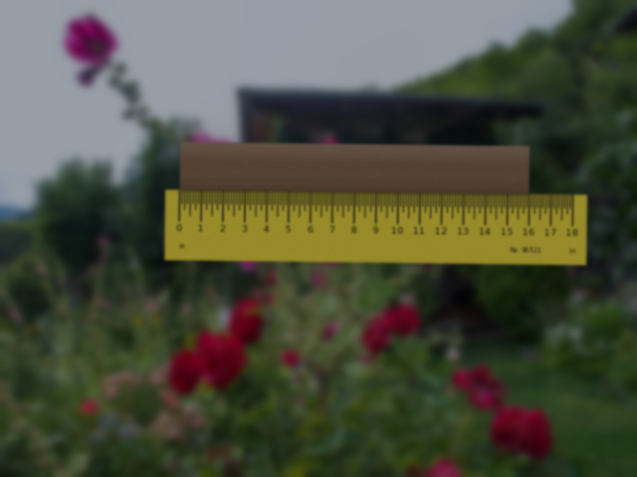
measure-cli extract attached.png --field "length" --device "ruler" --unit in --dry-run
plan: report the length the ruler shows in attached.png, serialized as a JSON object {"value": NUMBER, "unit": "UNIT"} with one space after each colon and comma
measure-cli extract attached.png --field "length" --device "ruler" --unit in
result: {"value": 16, "unit": "in"}
